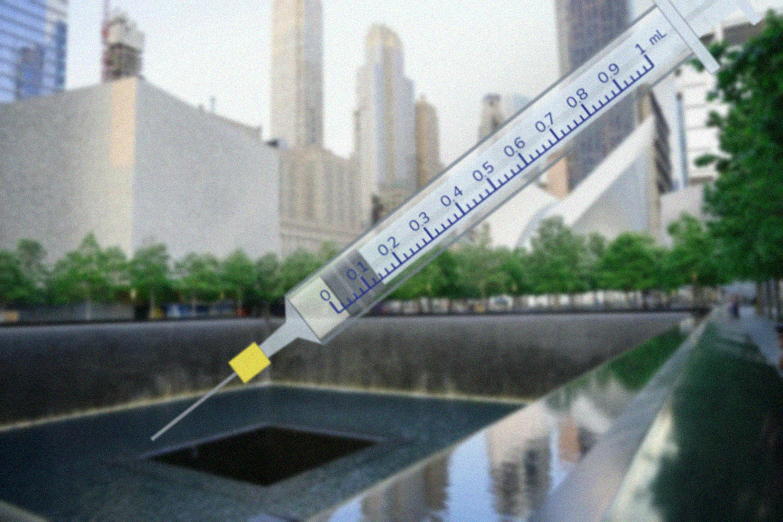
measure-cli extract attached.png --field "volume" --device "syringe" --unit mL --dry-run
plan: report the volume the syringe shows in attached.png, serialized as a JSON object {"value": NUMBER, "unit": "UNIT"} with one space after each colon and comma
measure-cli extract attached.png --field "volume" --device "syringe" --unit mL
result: {"value": 0.02, "unit": "mL"}
